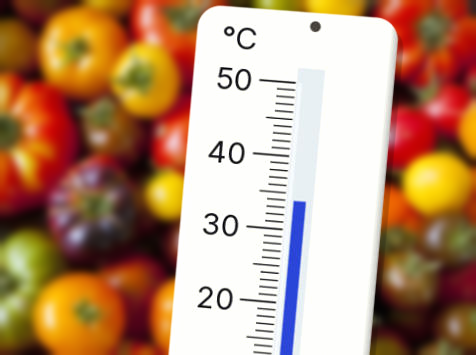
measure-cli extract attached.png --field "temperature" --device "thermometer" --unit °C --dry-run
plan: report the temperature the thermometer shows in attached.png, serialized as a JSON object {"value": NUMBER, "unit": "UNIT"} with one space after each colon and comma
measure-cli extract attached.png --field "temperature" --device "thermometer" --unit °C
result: {"value": 34, "unit": "°C"}
